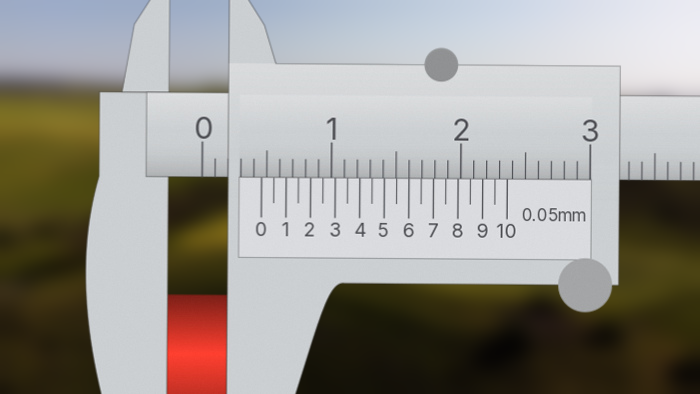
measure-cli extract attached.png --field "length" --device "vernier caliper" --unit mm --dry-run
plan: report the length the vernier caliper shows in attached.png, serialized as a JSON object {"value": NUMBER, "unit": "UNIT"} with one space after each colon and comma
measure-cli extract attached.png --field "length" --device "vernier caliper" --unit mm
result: {"value": 4.6, "unit": "mm"}
